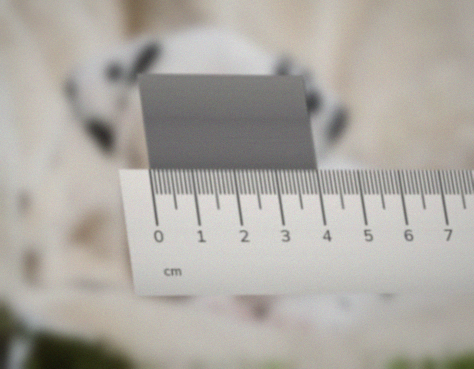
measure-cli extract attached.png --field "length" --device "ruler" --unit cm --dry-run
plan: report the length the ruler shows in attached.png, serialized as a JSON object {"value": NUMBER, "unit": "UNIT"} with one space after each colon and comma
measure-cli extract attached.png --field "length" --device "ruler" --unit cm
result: {"value": 4, "unit": "cm"}
